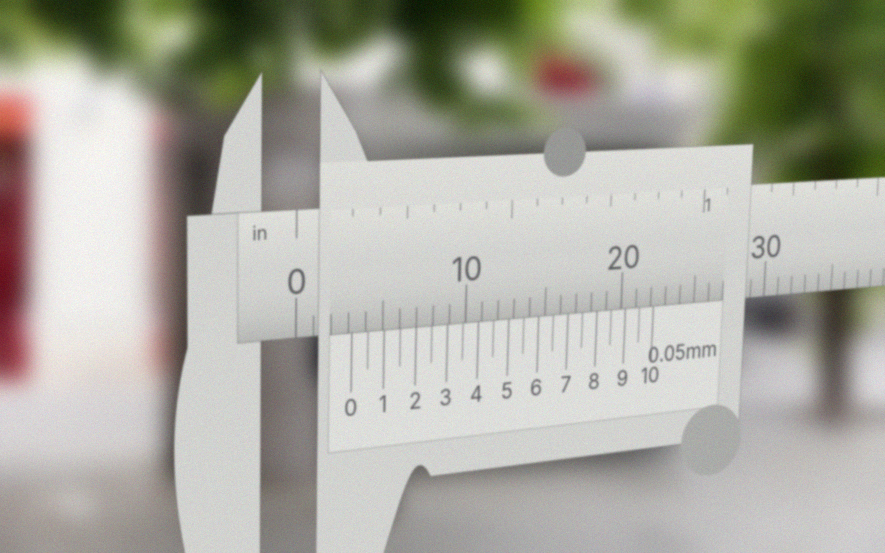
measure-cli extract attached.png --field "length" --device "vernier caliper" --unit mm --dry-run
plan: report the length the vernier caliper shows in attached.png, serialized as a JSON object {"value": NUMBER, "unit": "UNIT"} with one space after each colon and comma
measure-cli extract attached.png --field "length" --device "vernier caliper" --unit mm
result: {"value": 3.2, "unit": "mm"}
